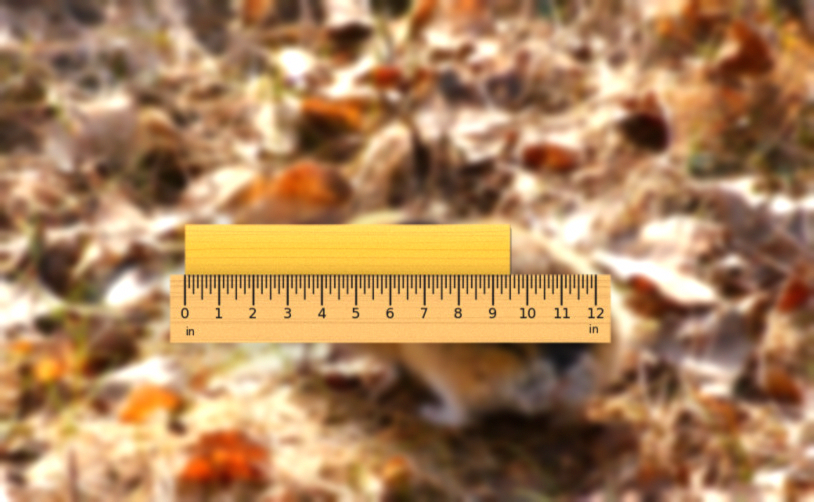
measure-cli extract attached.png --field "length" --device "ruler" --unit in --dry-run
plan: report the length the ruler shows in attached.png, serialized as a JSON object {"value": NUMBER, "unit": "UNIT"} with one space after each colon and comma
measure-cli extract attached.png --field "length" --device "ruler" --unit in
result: {"value": 9.5, "unit": "in"}
